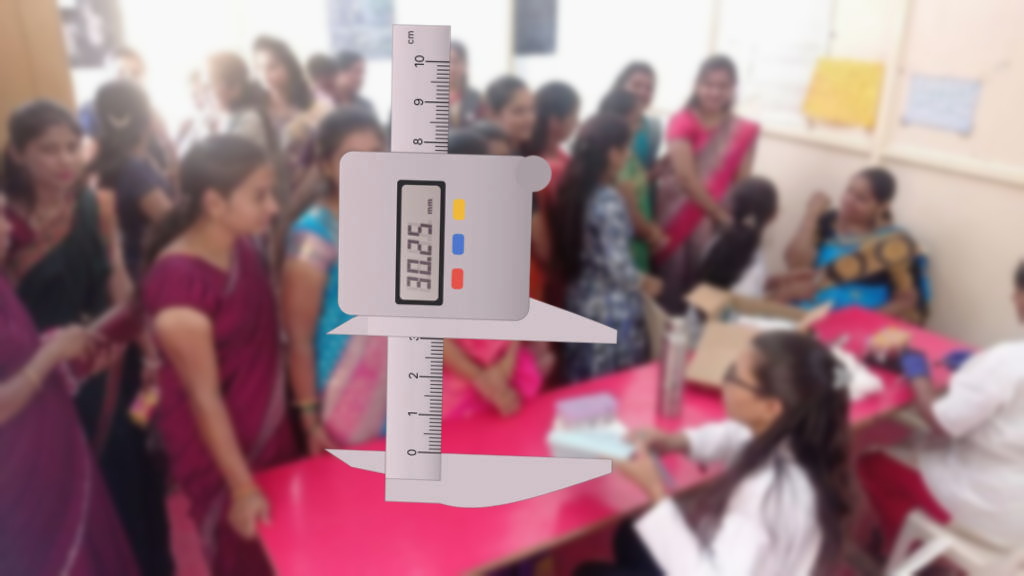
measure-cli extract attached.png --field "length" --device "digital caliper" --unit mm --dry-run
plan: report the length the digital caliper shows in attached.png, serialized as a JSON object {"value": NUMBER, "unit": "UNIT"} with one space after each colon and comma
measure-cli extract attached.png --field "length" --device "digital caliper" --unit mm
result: {"value": 30.25, "unit": "mm"}
